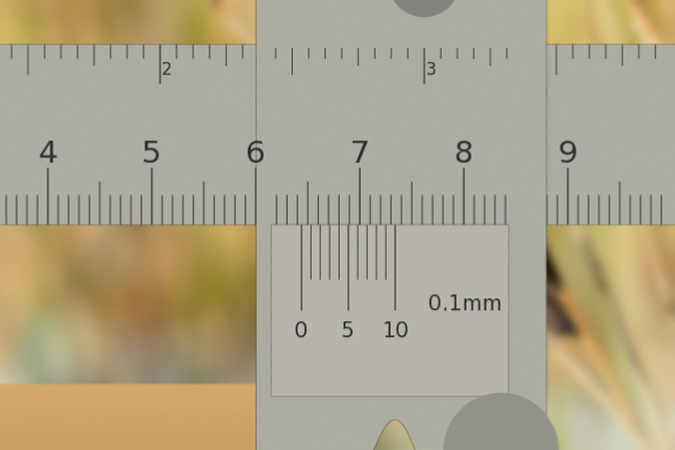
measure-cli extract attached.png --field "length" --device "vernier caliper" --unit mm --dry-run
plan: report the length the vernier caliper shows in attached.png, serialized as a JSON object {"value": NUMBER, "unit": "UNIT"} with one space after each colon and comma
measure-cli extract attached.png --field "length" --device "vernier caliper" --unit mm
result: {"value": 64.4, "unit": "mm"}
